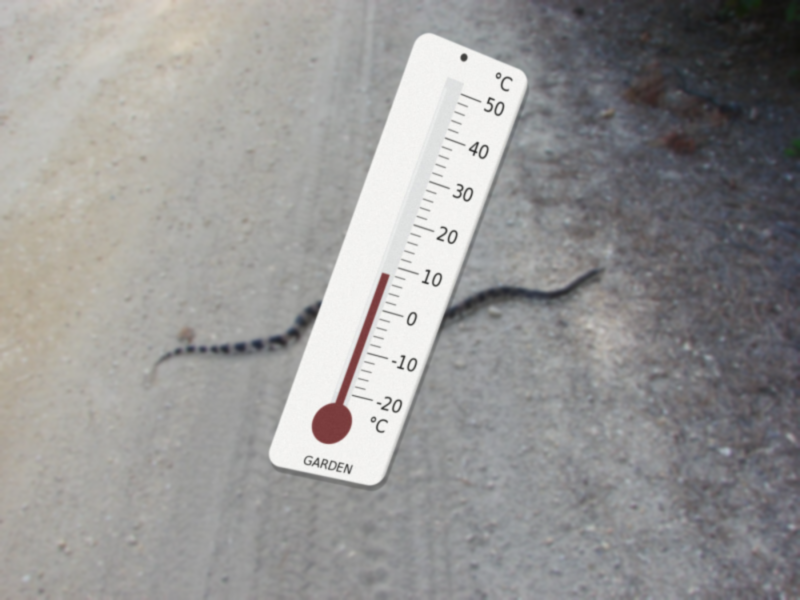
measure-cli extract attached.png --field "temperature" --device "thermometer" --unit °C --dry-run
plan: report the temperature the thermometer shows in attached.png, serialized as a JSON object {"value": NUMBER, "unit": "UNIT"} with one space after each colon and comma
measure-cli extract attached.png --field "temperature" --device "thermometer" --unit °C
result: {"value": 8, "unit": "°C"}
